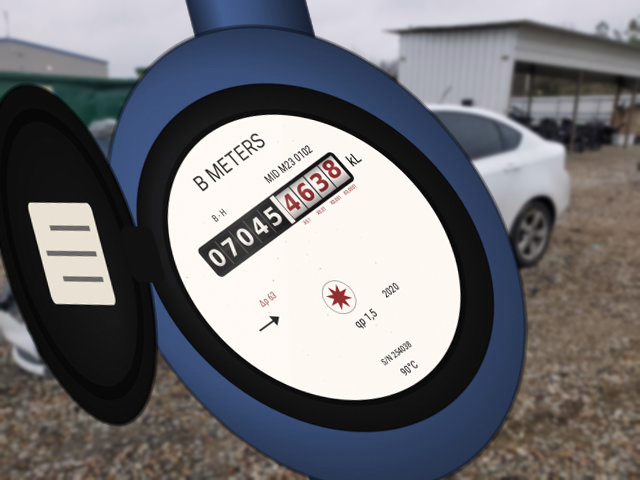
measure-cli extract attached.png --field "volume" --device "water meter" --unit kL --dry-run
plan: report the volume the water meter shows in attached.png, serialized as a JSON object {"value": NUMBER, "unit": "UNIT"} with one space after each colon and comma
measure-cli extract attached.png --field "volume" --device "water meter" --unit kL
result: {"value": 7045.4638, "unit": "kL"}
